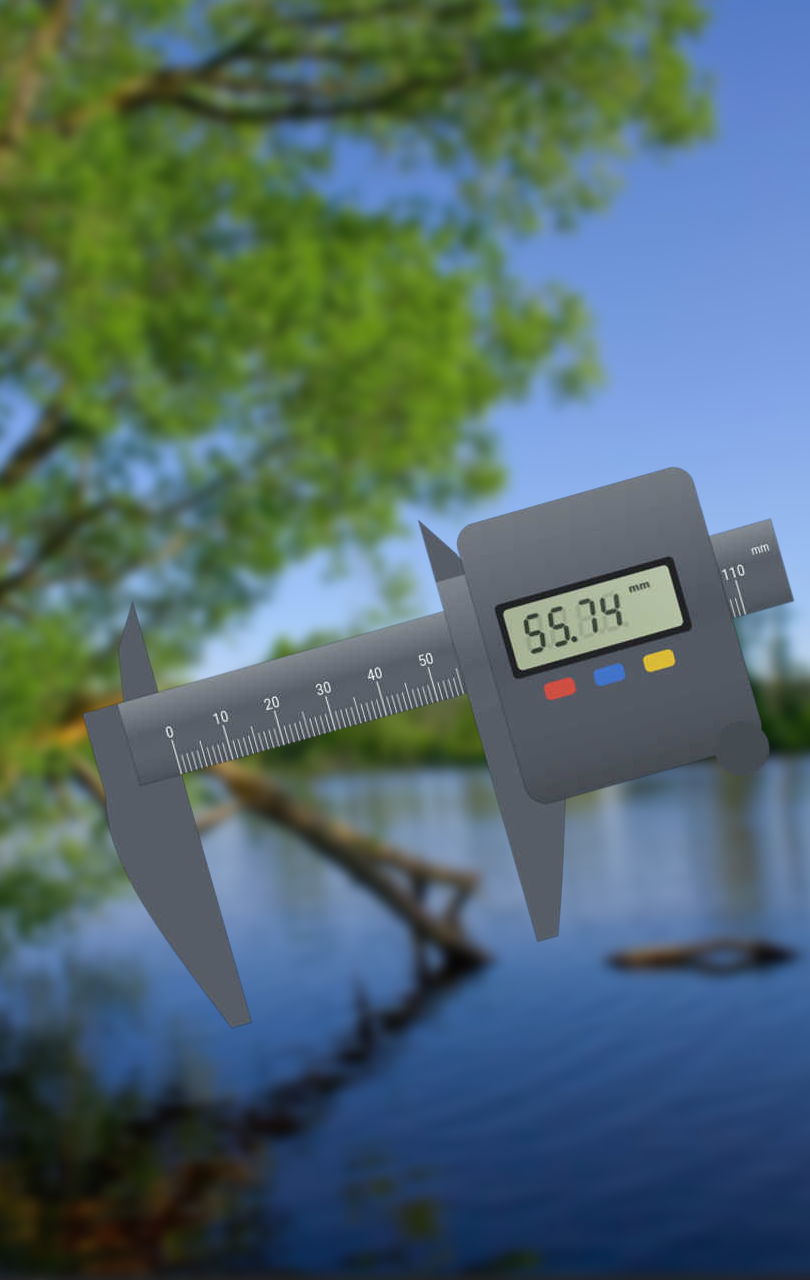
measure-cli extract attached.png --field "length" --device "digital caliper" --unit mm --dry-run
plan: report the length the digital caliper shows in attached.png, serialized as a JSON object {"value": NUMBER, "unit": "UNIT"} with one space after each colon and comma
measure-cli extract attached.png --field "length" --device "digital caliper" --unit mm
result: {"value": 55.74, "unit": "mm"}
